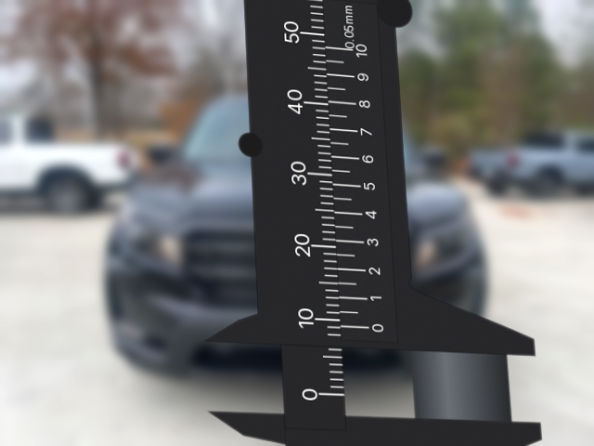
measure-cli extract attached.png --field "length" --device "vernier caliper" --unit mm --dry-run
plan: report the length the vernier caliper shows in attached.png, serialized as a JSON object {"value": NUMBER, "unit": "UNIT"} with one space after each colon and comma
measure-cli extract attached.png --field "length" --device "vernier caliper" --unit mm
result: {"value": 9.2, "unit": "mm"}
